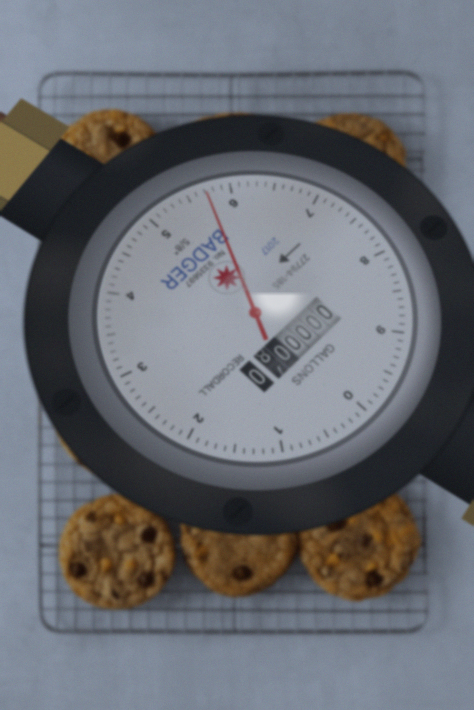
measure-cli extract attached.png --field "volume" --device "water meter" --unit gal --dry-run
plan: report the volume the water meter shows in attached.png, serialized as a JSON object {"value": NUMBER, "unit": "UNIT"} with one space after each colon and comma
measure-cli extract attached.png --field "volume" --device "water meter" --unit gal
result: {"value": 75.7, "unit": "gal"}
